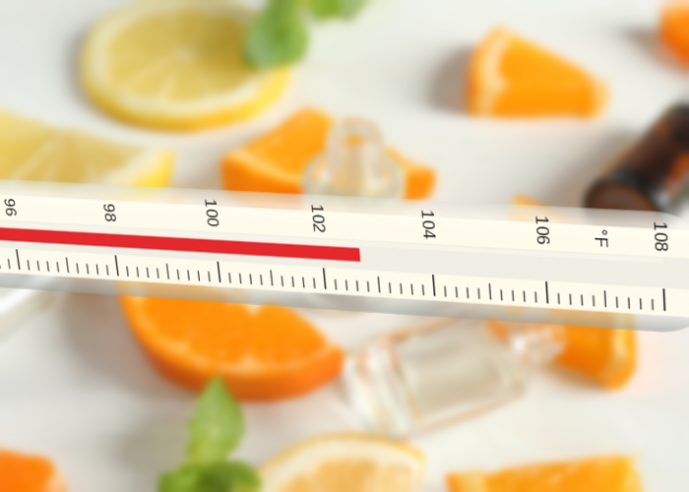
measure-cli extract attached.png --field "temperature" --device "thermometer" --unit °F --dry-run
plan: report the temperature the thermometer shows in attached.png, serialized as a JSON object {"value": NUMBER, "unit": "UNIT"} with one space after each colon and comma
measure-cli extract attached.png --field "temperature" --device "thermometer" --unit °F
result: {"value": 102.7, "unit": "°F"}
